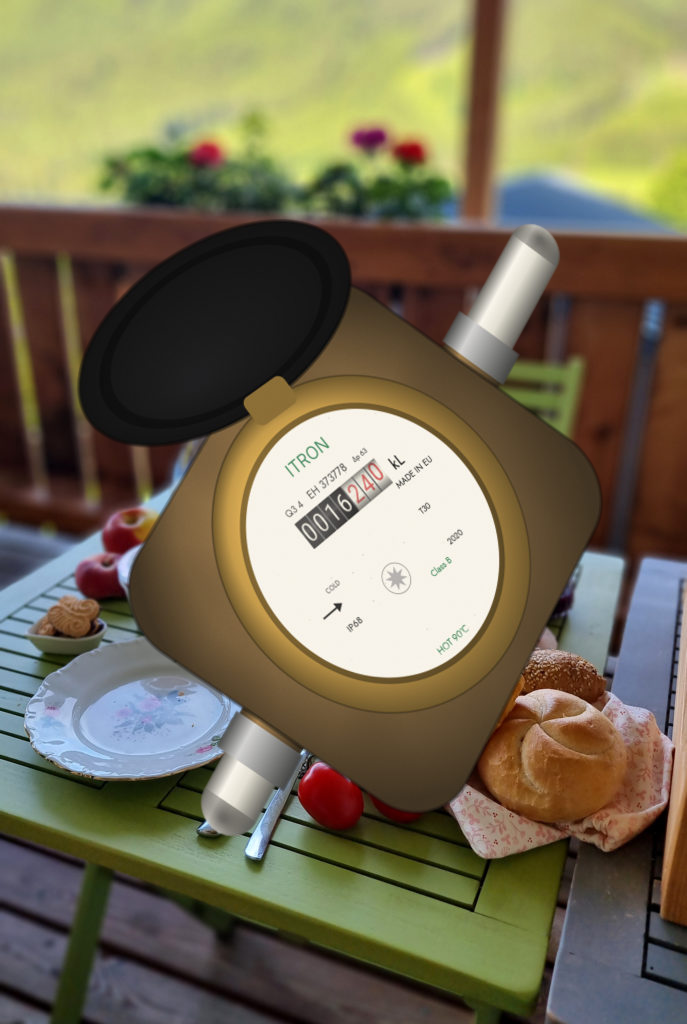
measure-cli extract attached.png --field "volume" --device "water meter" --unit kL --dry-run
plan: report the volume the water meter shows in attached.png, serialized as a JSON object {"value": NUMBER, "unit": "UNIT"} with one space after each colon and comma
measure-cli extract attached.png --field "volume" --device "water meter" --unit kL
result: {"value": 16.240, "unit": "kL"}
